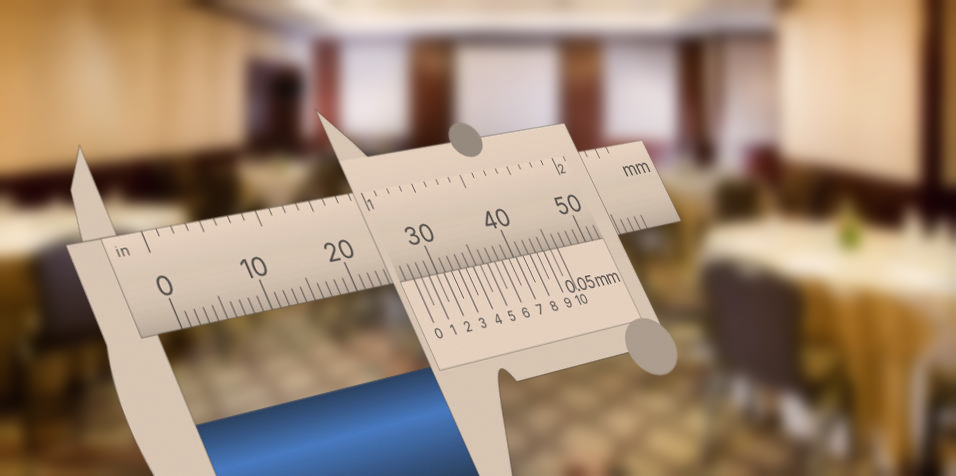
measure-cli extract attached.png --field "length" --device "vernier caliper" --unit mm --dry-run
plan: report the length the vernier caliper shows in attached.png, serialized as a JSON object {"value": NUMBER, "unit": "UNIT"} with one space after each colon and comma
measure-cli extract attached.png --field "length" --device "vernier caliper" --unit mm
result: {"value": 27.0, "unit": "mm"}
